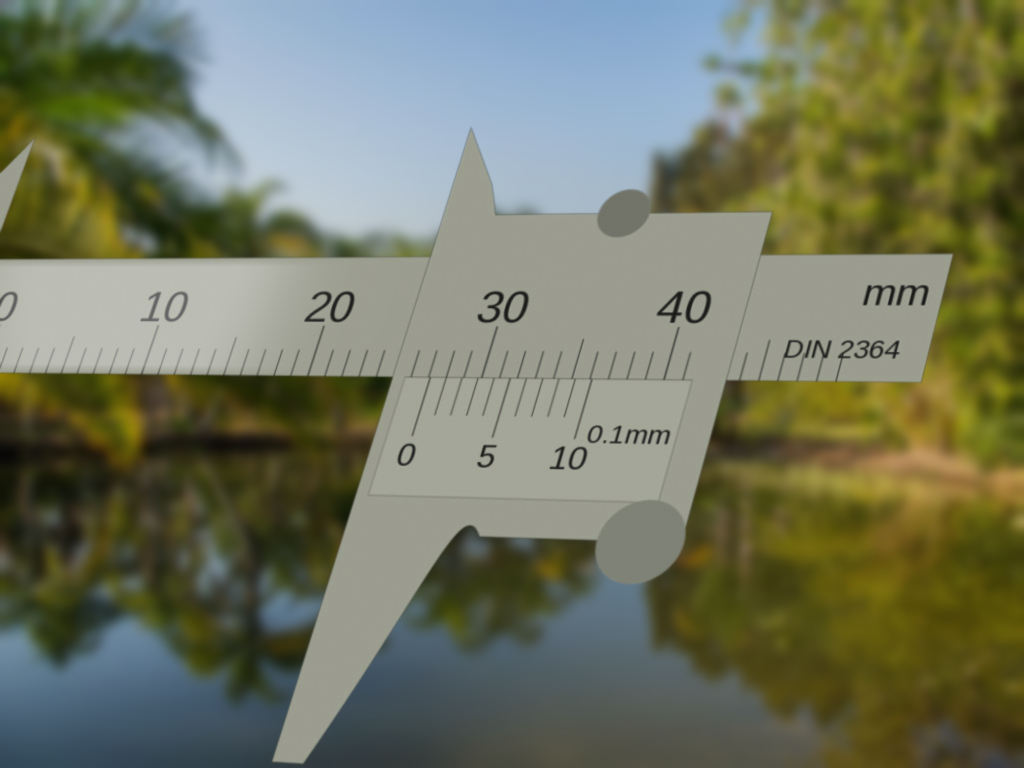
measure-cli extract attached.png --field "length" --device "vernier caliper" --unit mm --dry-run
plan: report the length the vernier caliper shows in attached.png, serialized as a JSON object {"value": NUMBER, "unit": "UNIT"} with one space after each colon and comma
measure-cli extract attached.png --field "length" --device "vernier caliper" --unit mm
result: {"value": 27.1, "unit": "mm"}
